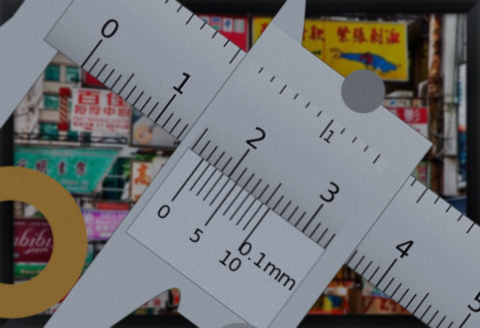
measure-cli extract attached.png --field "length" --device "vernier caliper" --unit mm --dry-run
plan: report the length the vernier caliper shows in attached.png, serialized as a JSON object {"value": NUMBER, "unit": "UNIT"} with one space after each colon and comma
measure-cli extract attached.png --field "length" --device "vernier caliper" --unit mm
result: {"value": 16.6, "unit": "mm"}
